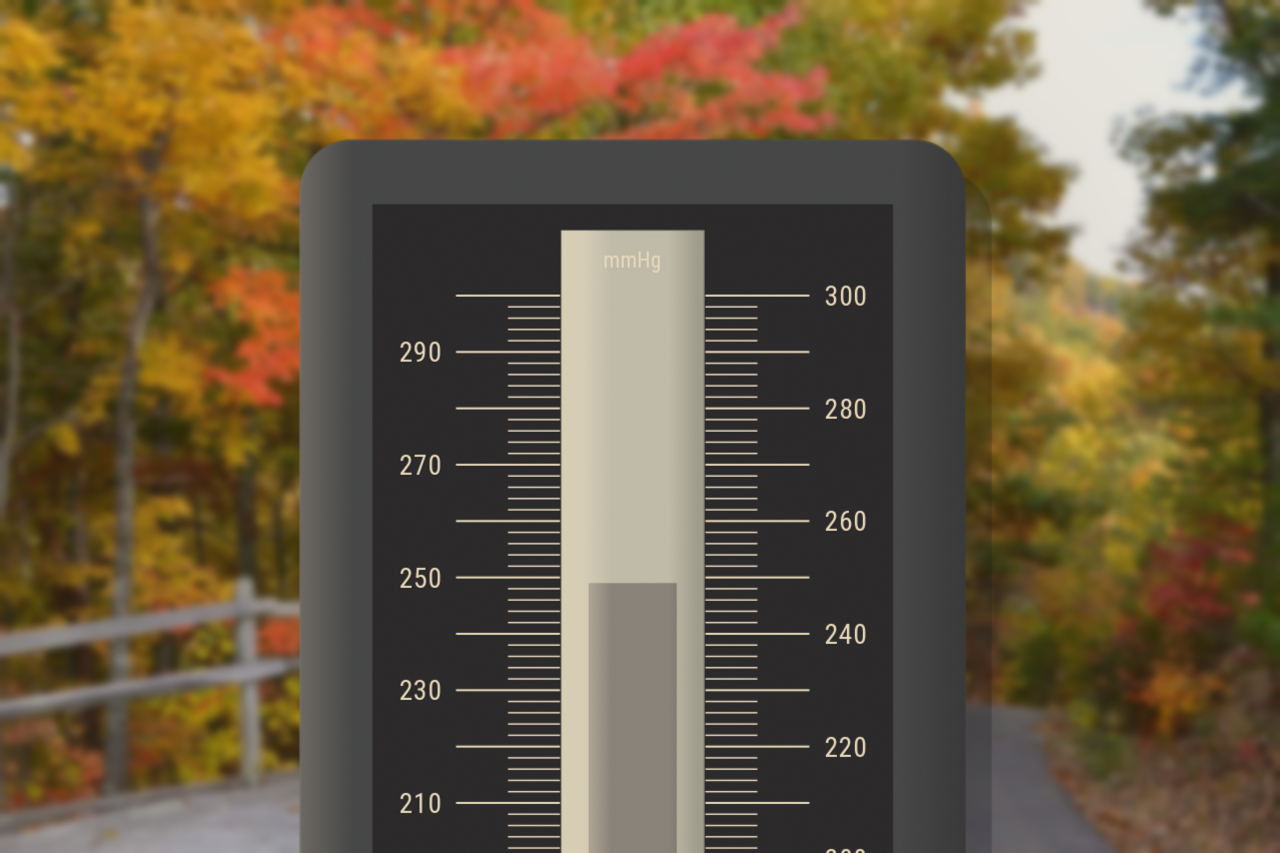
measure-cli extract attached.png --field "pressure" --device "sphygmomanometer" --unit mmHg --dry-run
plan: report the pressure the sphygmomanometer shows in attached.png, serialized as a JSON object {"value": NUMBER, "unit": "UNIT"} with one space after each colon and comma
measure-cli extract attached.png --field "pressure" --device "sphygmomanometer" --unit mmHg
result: {"value": 249, "unit": "mmHg"}
